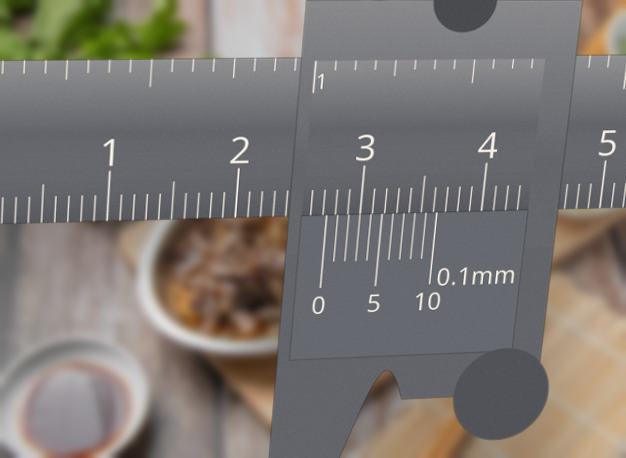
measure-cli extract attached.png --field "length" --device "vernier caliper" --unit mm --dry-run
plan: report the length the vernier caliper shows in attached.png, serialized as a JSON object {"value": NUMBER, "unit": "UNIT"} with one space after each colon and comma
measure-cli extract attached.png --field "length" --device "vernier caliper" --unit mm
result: {"value": 27.3, "unit": "mm"}
